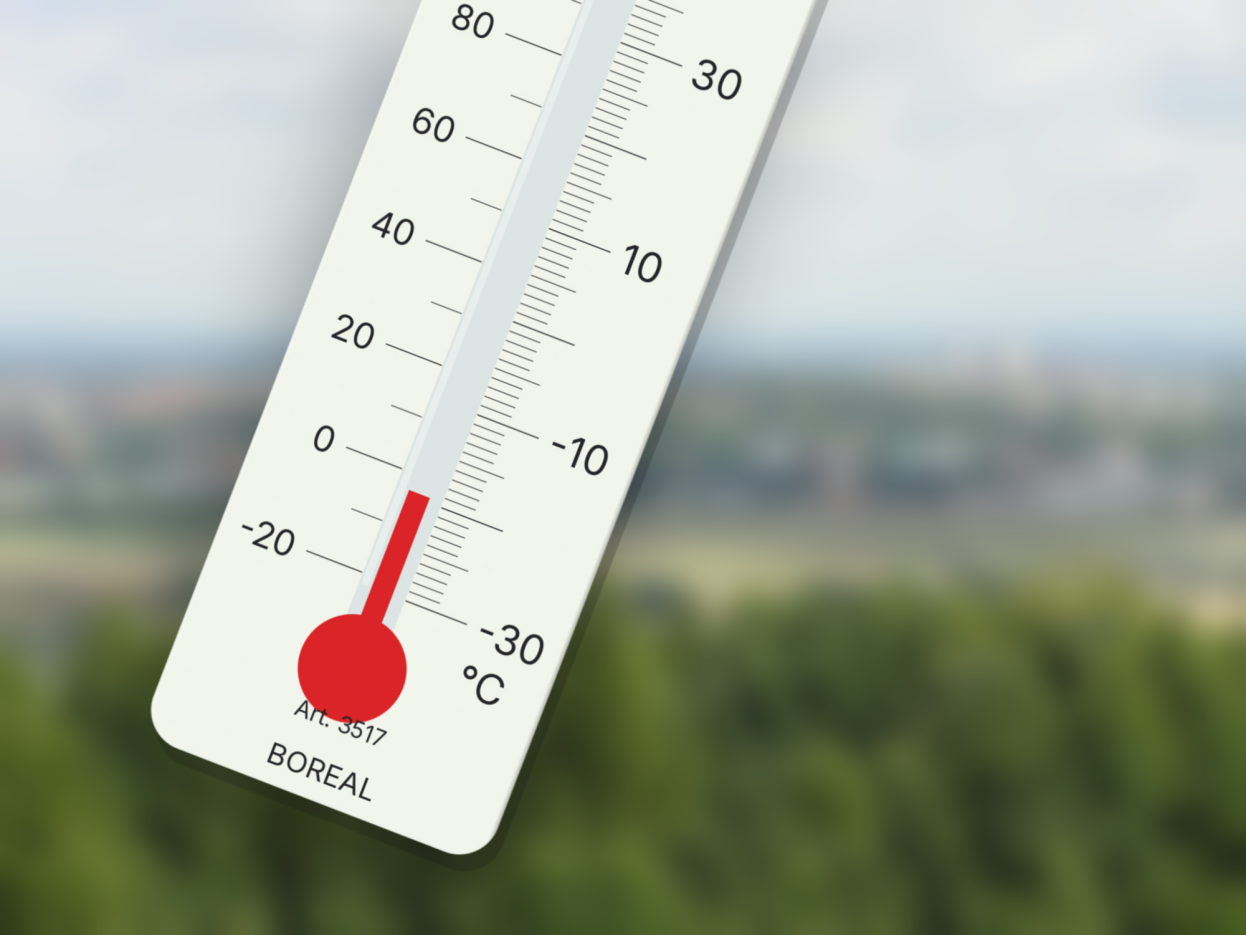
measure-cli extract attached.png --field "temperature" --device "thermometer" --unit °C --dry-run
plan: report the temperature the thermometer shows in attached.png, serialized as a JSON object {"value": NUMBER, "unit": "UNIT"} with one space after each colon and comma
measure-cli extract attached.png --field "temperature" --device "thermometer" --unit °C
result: {"value": -19.5, "unit": "°C"}
